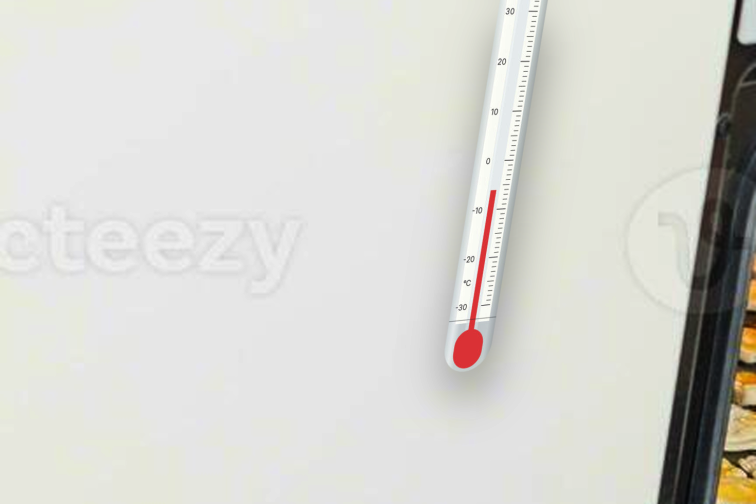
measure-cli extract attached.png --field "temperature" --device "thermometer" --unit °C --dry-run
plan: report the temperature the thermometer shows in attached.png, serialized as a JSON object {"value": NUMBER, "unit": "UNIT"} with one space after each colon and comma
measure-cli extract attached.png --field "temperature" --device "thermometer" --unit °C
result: {"value": -6, "unit": "°C"}
